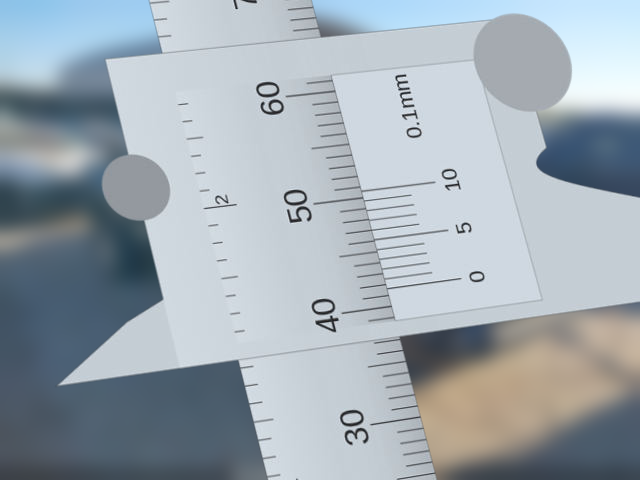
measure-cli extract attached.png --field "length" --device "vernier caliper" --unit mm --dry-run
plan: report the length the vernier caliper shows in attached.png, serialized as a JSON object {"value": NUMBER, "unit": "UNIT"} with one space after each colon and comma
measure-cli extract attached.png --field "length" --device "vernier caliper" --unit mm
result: {"value": 41.6, "unit": "mm"}
